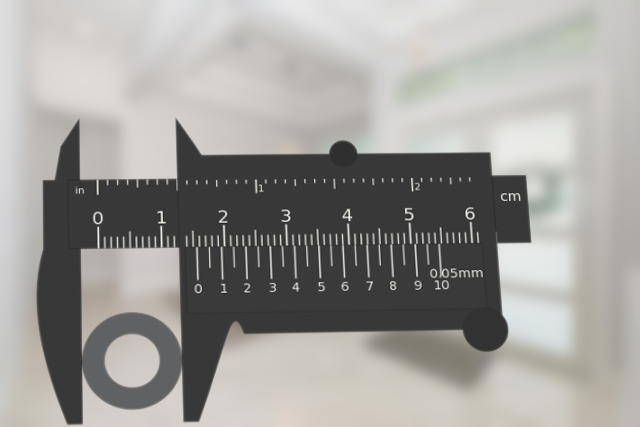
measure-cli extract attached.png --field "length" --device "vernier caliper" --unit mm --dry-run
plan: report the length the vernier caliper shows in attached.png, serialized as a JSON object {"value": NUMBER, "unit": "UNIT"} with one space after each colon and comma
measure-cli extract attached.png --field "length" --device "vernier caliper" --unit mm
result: {"value": 15.6, "unit": "mm"}
